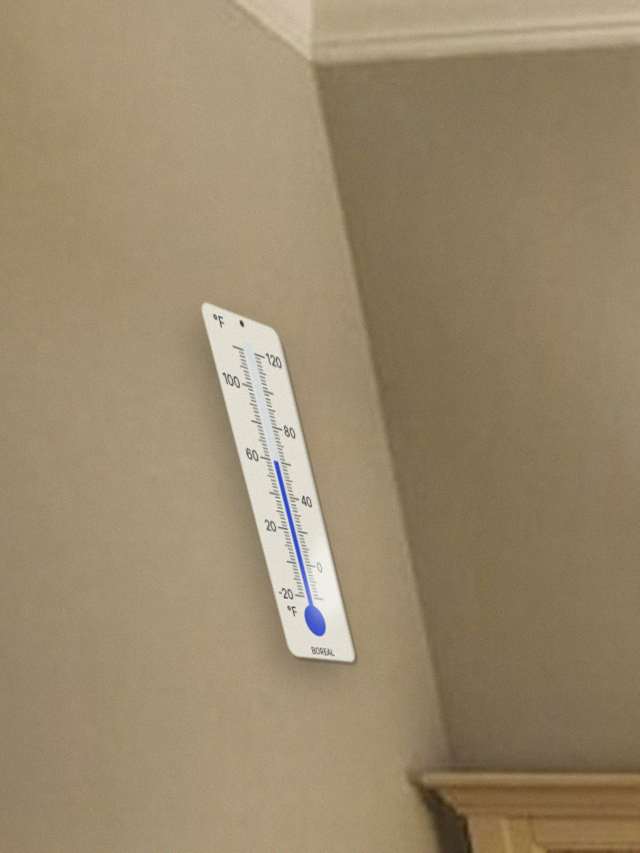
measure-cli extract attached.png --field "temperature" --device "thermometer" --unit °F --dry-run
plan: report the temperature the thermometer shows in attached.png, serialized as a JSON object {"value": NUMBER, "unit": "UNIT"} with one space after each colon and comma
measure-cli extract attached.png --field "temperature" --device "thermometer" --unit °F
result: {"value": 60, "unit": "°F"}
